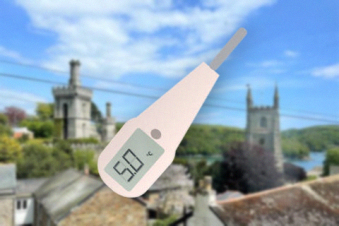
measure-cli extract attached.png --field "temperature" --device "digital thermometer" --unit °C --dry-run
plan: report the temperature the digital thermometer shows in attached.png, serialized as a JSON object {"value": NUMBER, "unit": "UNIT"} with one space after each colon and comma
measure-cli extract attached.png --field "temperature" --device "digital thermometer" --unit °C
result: {"value": 5.0, "unit": "°C"}
